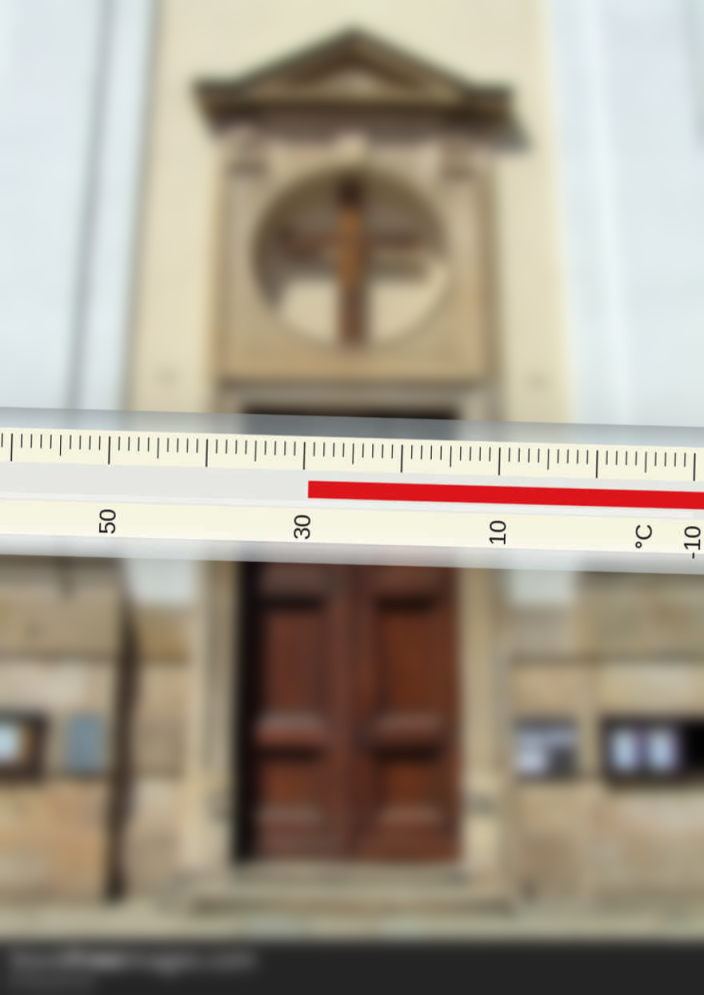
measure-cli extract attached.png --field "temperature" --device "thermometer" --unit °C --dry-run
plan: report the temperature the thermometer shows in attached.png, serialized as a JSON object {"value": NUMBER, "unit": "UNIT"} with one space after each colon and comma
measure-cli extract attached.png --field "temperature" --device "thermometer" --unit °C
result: {"value": 29.5, "unit": "°C"}
